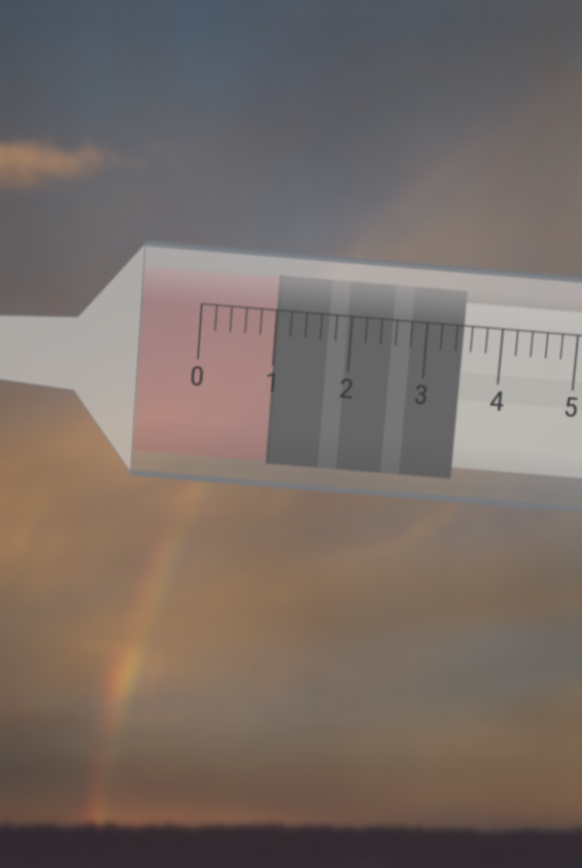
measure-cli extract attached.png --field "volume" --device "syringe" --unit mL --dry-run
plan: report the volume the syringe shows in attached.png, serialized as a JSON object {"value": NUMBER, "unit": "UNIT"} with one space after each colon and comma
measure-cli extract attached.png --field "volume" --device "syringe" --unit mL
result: {"value": 1, "unit": "mL"}
